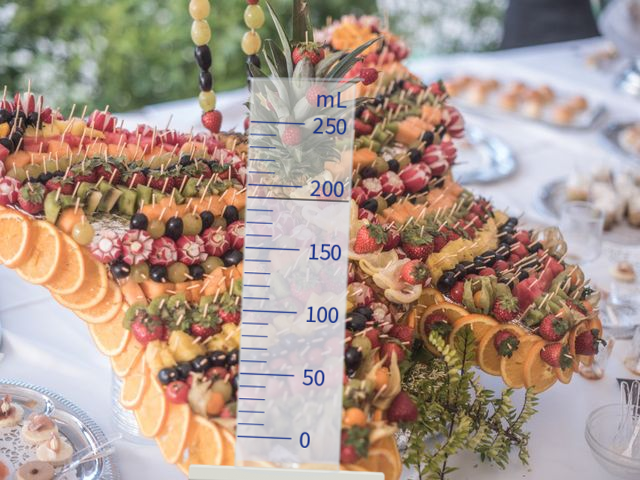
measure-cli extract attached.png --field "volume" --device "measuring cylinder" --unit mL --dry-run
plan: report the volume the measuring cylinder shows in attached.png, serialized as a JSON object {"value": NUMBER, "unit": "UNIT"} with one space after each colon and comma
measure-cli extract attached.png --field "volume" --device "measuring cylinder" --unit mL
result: {"value": 190, "unit": "mL"}
